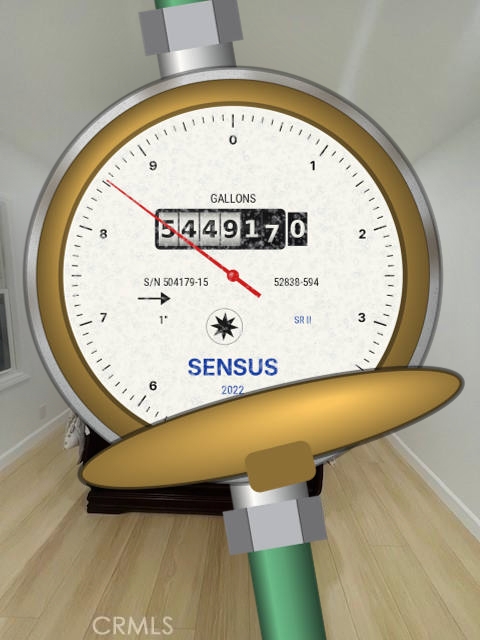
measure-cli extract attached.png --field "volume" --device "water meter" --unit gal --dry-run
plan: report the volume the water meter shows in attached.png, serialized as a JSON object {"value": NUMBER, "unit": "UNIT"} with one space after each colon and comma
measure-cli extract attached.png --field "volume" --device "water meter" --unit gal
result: {"value": 5449168.5, "unit": "gal"}
